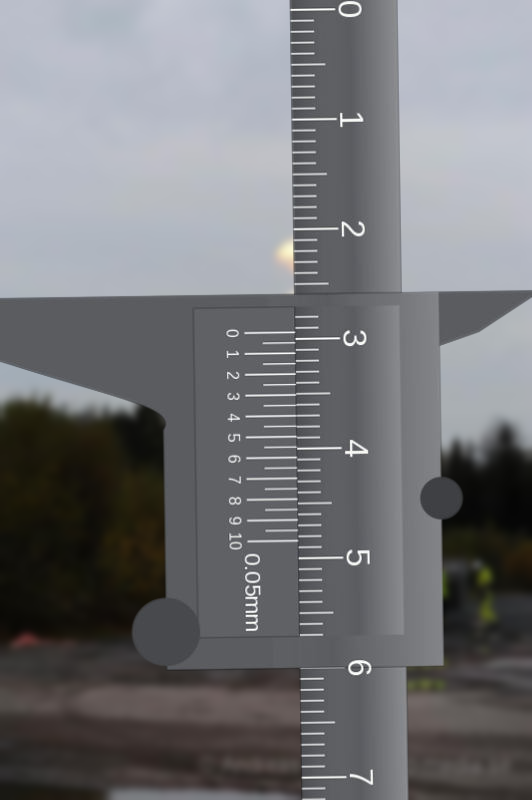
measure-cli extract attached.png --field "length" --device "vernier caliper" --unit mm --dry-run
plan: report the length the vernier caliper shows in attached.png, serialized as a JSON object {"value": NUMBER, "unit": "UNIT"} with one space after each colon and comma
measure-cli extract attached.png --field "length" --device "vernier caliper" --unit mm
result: {"value": 29.4, "unit": "mm"}
